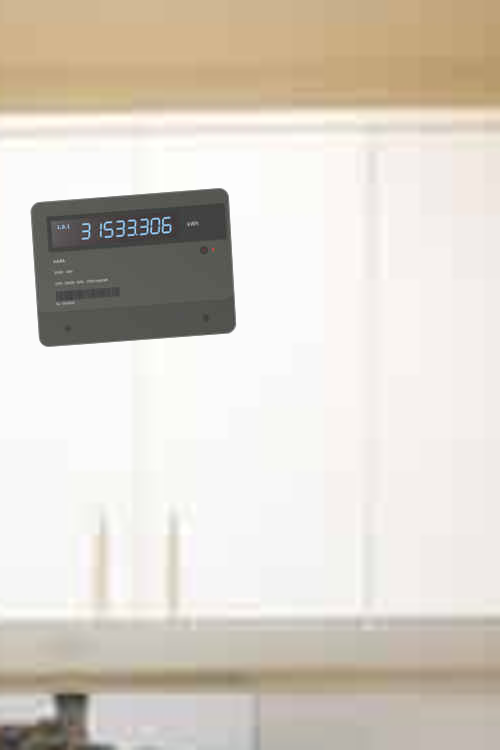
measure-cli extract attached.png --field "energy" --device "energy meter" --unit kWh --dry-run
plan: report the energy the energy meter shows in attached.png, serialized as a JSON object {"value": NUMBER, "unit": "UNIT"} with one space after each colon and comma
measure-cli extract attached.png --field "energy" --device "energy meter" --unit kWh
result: {"value": 31533.306, "unit": "kWh"}
